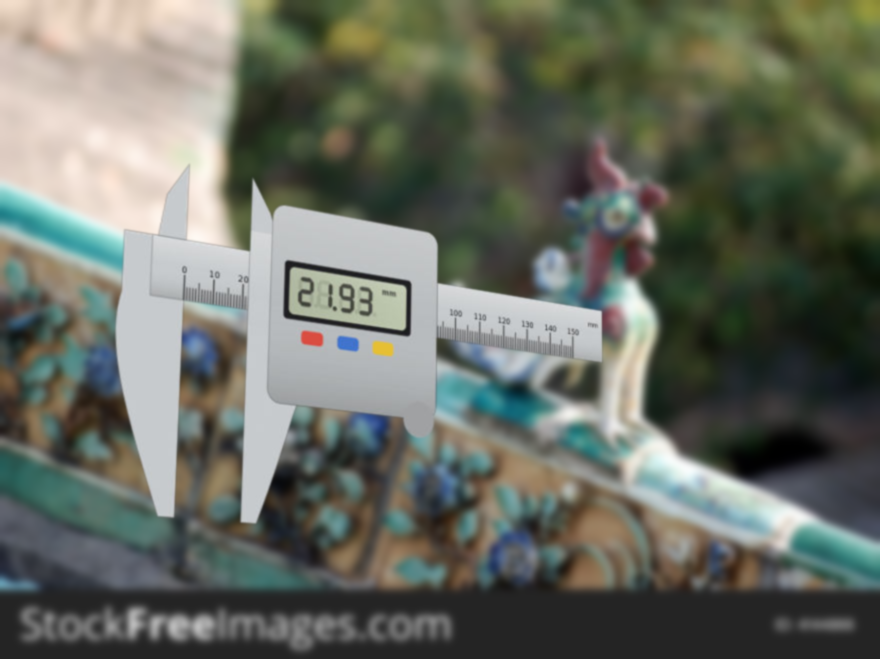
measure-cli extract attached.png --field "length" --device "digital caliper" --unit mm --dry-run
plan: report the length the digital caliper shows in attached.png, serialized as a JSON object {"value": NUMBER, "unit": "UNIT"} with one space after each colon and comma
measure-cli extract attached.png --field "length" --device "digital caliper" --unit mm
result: {"value": 21.93, "unit": "mm"}
